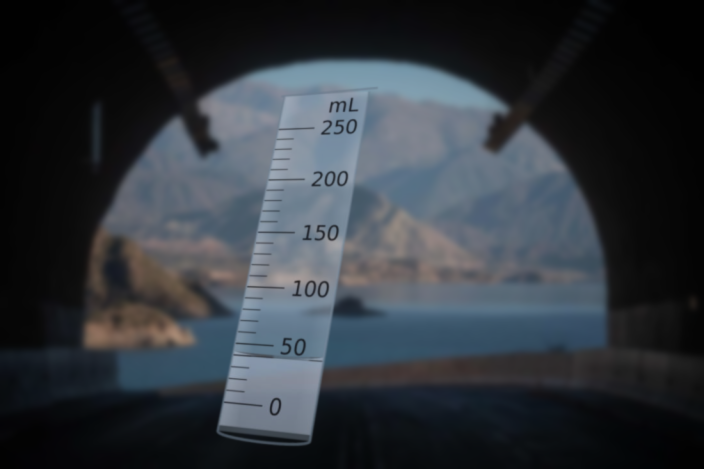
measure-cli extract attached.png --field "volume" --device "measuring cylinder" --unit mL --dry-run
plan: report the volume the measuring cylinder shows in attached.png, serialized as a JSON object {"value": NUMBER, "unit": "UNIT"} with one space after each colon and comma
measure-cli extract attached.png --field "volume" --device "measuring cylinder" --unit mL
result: {"value": 40, "unit": "mL"}
